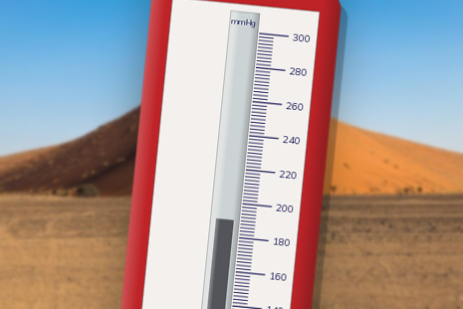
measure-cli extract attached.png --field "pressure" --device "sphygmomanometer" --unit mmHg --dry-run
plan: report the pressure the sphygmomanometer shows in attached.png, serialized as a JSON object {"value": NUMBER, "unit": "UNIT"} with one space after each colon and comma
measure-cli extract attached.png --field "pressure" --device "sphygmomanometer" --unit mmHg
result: {"value": 190, "unit": "mmHg"}
